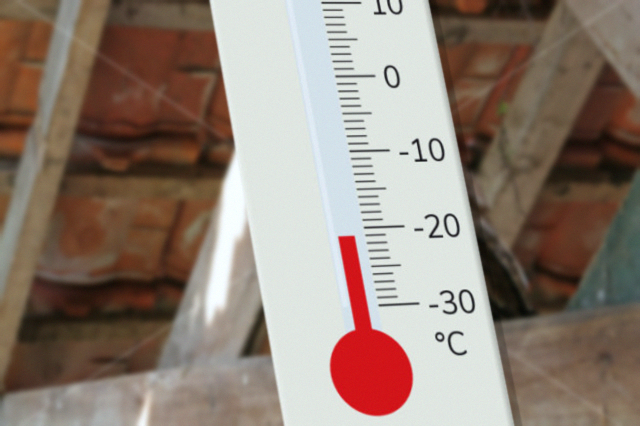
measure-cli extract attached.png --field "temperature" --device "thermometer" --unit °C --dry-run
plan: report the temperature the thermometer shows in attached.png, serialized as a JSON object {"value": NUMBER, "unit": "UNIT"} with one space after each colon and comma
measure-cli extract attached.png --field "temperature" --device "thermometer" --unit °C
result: {"value": -21, "unit": "°C"}
